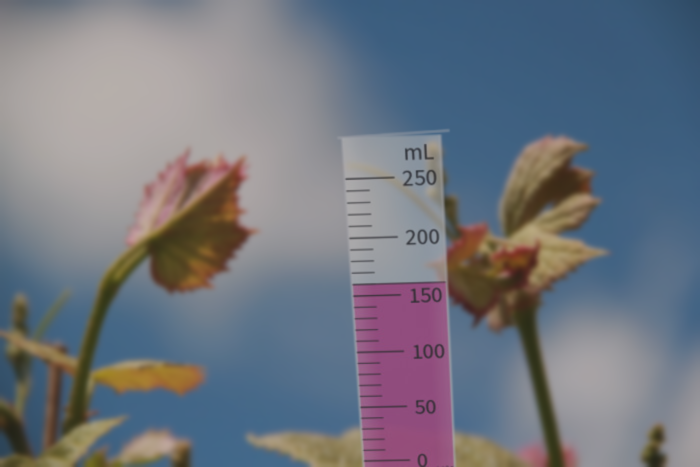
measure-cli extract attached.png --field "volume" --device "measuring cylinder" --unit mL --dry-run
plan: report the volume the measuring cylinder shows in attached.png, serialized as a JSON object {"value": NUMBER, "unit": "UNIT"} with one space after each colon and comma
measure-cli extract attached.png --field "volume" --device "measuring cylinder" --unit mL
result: {"value": 160, "unit": "mL"}
